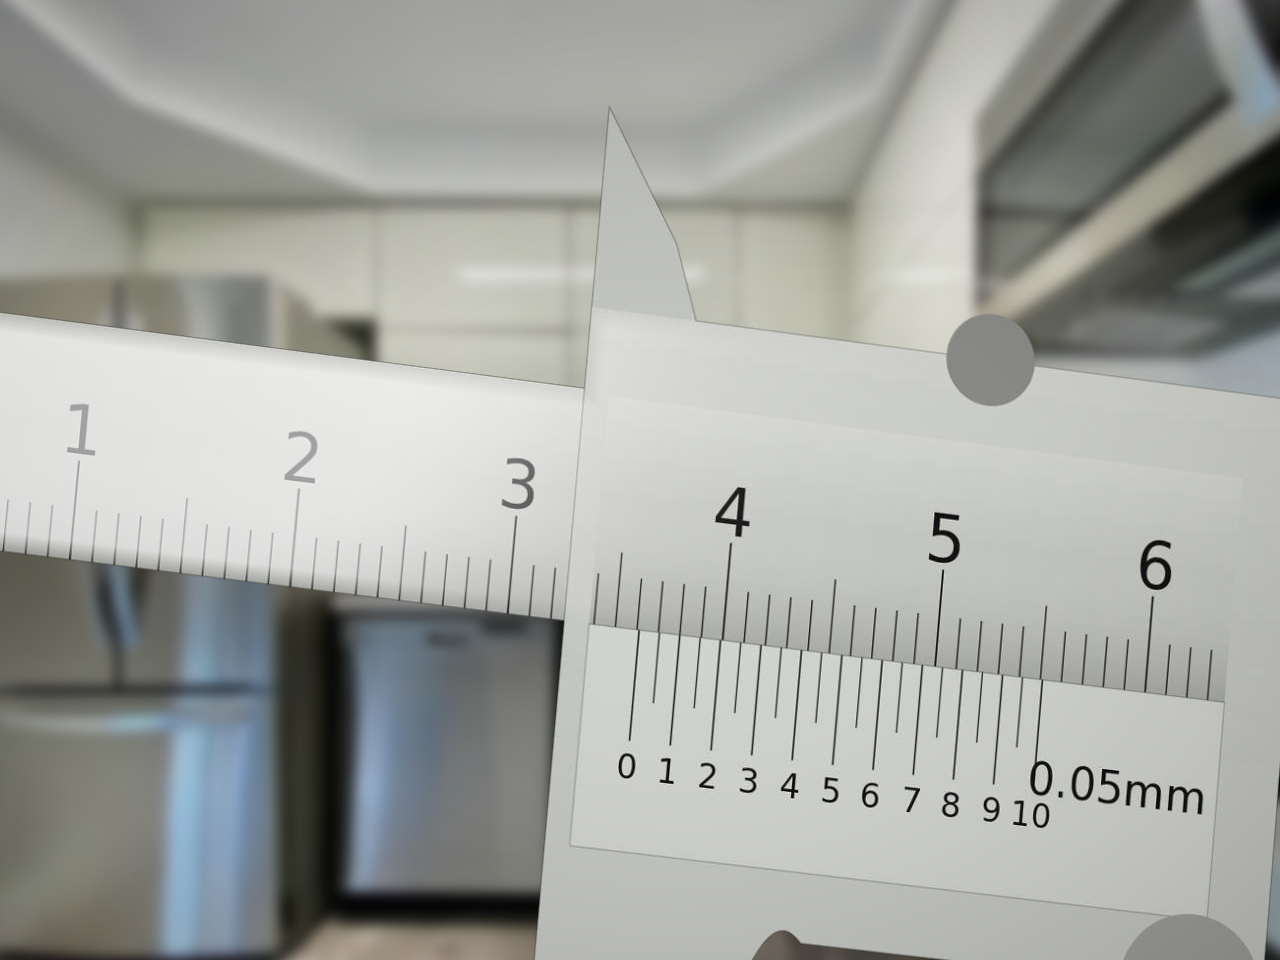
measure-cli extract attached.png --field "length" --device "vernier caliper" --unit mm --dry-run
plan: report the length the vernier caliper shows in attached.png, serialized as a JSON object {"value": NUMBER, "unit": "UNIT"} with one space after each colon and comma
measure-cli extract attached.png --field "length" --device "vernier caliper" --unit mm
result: {"value": 36.1, "unit": "mm"}
